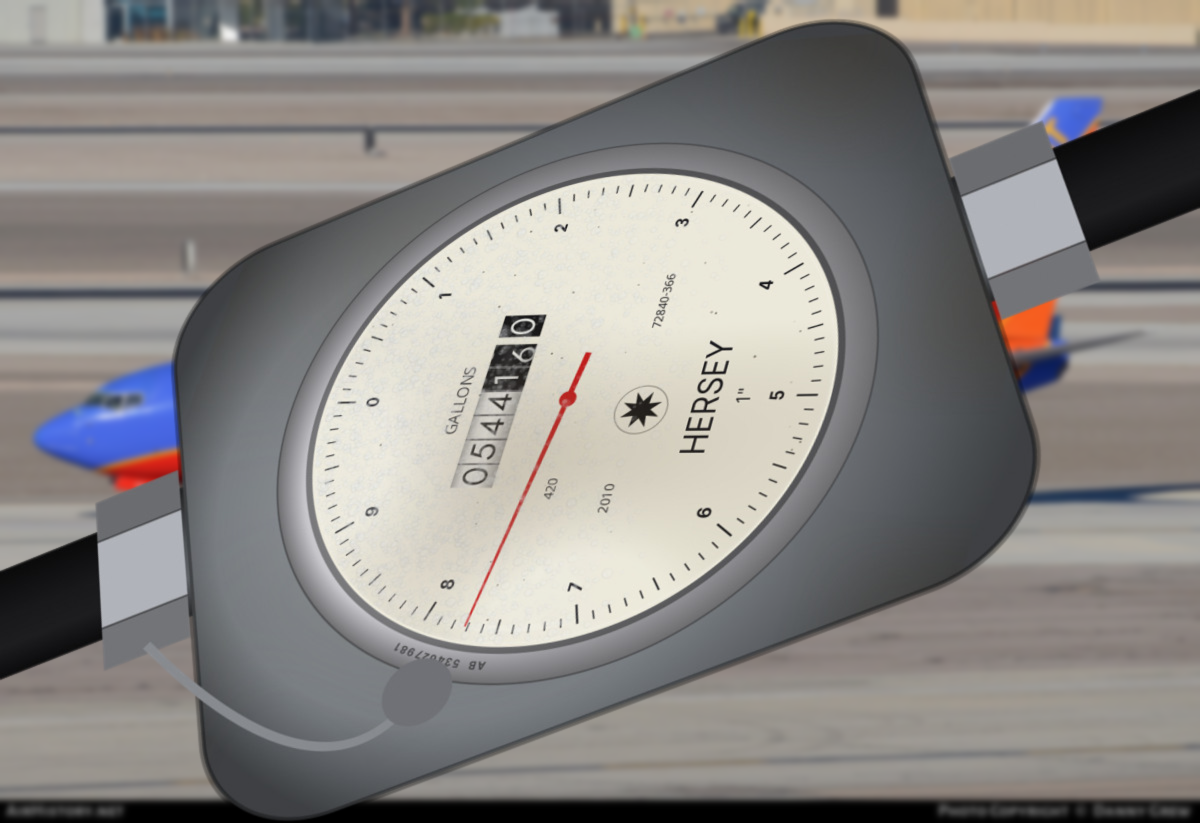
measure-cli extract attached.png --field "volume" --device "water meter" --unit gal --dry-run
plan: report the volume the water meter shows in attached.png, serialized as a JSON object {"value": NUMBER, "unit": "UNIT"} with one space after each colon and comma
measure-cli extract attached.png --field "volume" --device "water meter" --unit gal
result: {"value": 544157.7, "unit": "gal"}
